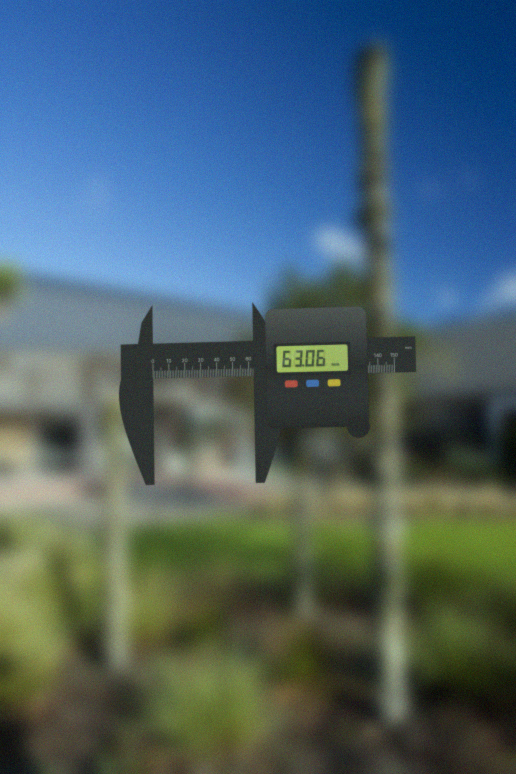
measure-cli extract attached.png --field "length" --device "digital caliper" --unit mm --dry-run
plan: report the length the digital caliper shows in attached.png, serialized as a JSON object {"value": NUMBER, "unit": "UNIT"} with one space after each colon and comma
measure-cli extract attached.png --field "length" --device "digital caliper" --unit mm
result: {"value": 63.06, "unit": "mm"}
